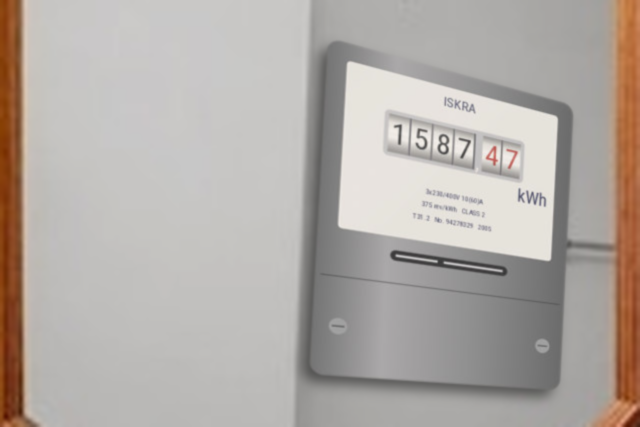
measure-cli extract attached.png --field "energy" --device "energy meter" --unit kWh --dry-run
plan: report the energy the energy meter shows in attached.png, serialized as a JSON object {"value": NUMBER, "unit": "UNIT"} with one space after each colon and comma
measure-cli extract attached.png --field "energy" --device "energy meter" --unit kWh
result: {"value": 1587.47, "unit": "kWh"}
